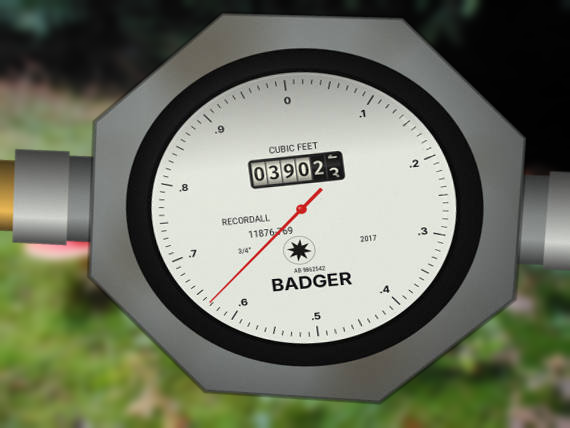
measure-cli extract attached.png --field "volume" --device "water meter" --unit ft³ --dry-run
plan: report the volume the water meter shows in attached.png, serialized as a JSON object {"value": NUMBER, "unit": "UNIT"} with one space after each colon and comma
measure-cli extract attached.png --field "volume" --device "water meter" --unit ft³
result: {"value": 39022.63, "unit": "ft³"}
